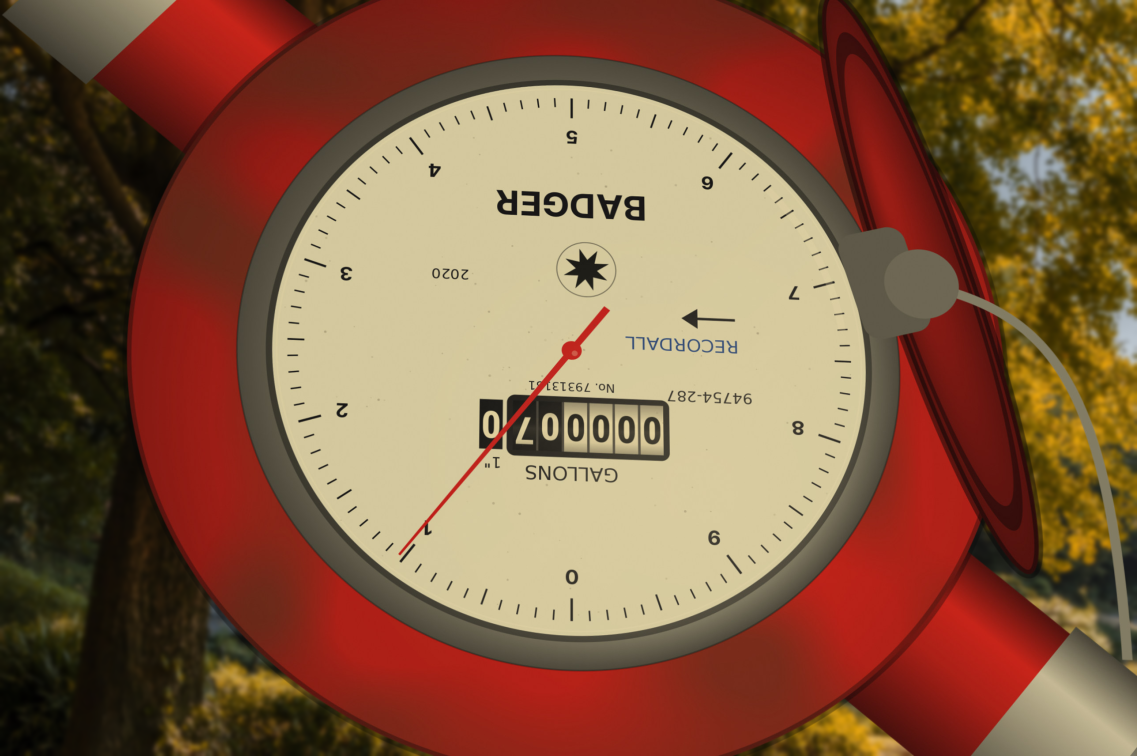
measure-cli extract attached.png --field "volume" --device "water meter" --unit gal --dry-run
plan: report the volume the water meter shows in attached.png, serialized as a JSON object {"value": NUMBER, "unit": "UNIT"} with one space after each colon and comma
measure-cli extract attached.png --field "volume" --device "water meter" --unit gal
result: {"value": 71.0, "unit": "gal"}
